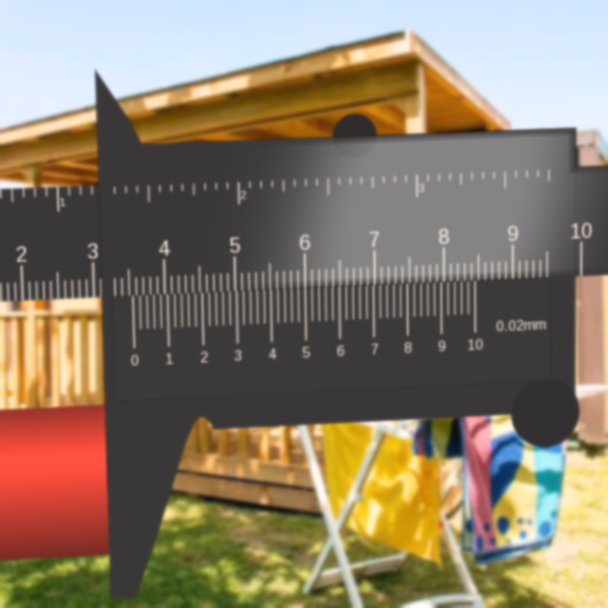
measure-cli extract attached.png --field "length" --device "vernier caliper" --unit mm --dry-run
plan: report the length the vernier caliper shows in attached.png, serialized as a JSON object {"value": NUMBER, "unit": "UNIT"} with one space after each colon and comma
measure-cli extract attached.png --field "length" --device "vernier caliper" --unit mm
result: {"value": 35.5, "unit": "mm"}
